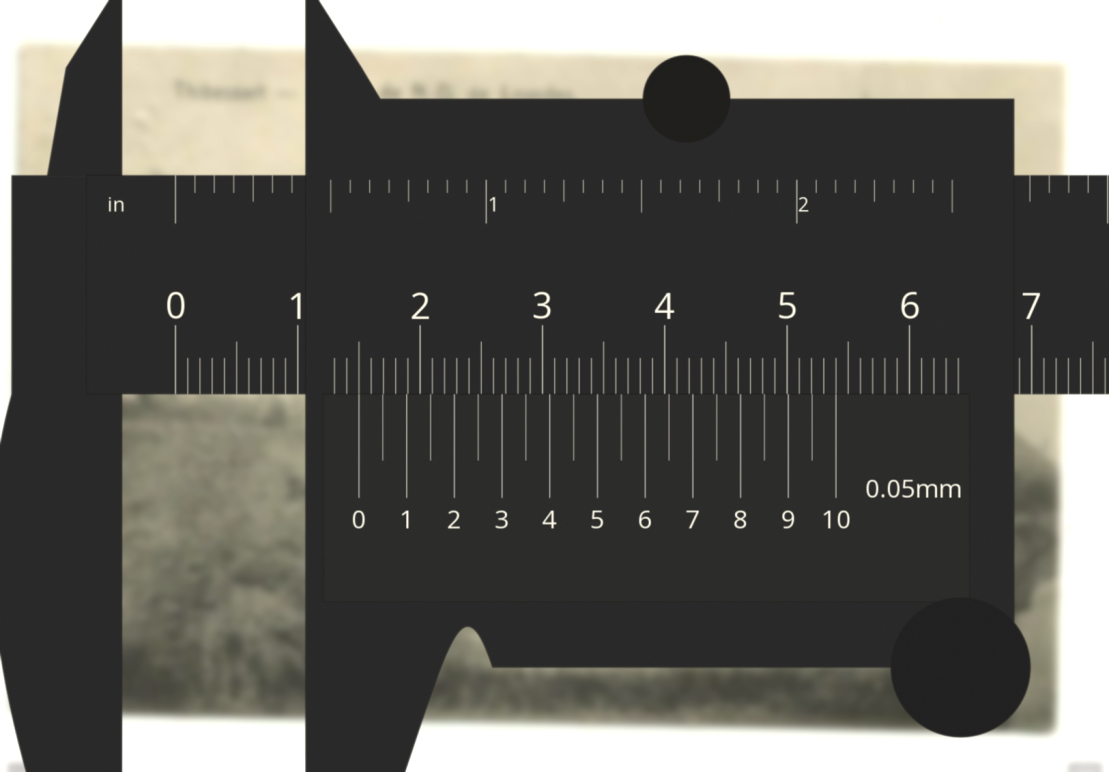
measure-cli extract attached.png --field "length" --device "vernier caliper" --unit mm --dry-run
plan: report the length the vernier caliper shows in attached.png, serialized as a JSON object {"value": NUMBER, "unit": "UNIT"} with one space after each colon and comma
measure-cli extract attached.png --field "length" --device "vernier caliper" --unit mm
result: {"value": 15.0, "unit": "mm"}
